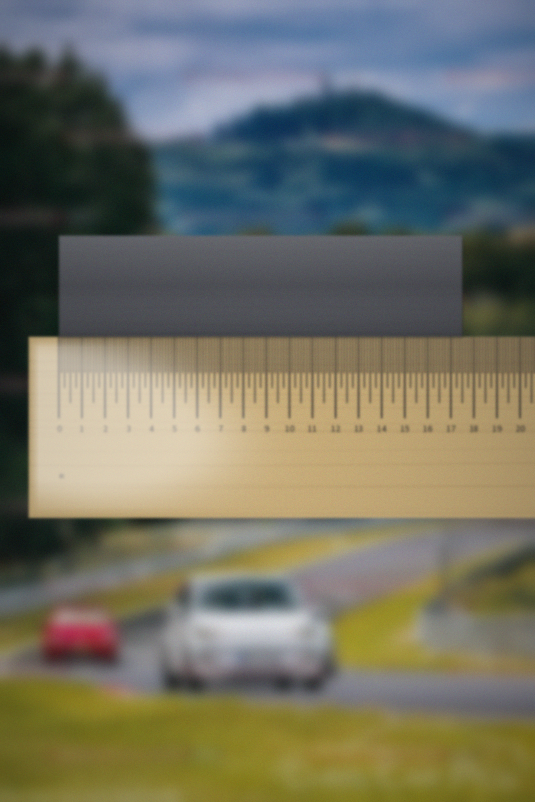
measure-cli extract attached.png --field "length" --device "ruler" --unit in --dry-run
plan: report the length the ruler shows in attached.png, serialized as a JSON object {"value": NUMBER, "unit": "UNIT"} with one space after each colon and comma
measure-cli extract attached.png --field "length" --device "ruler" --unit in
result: {"value": 17.5, "unit": "in"}
